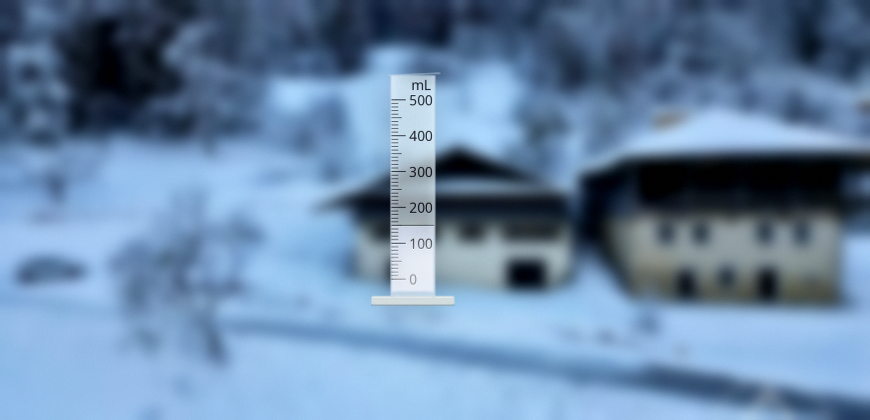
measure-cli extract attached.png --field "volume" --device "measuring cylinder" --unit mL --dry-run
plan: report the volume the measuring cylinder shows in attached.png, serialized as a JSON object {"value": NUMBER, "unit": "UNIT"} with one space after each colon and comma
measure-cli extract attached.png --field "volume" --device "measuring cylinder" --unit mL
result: {"value": 150, "unit": "mL"}
